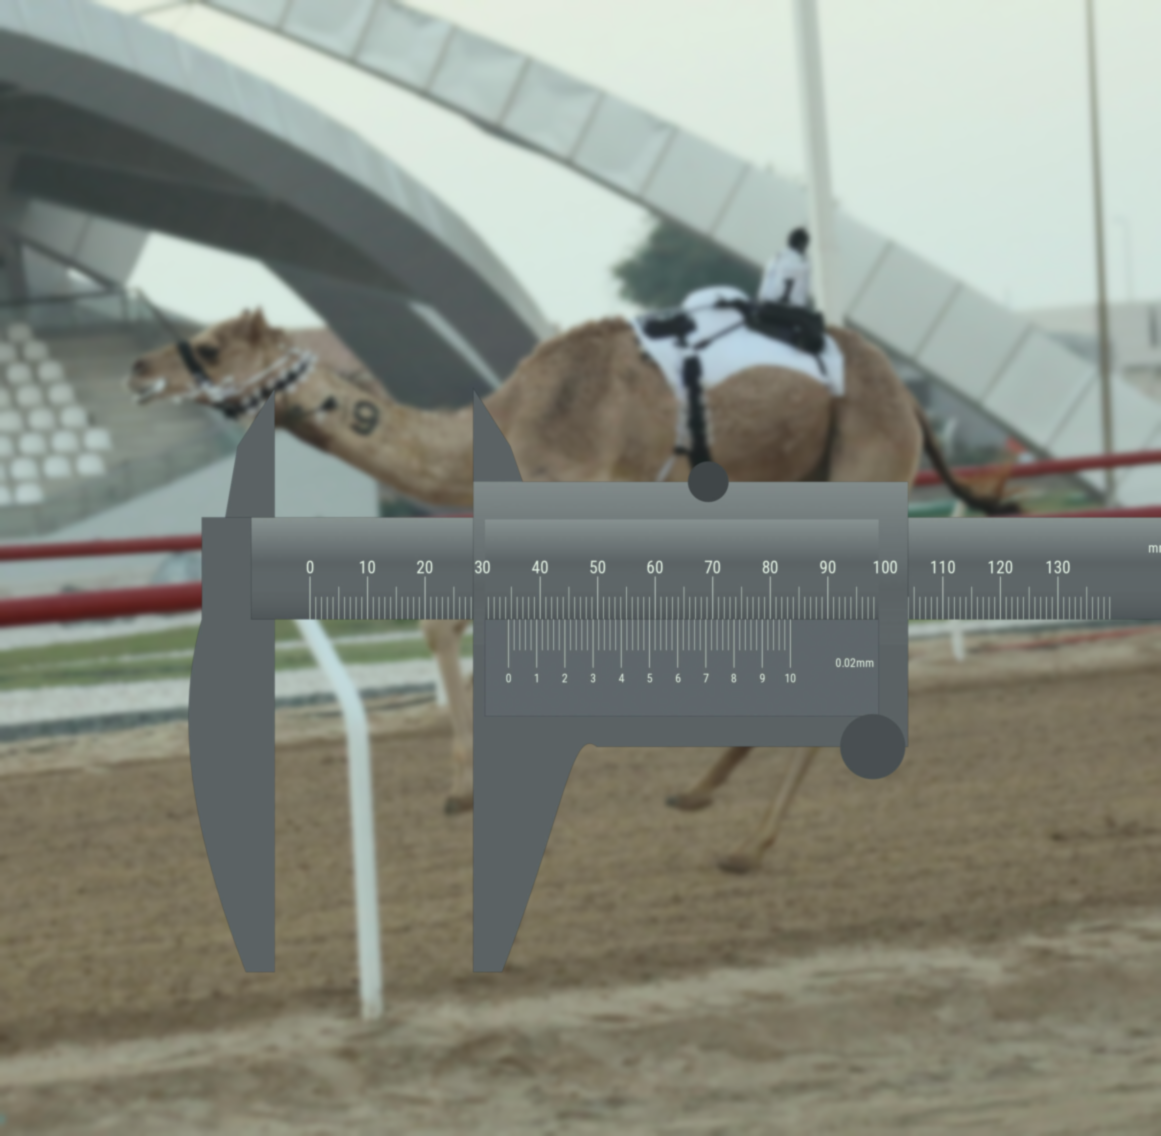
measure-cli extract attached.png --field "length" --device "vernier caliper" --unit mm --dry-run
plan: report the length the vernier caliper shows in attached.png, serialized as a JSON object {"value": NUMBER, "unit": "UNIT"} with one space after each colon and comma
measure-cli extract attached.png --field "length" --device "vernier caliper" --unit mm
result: {"value": 34.5, "unit": "mm"}
